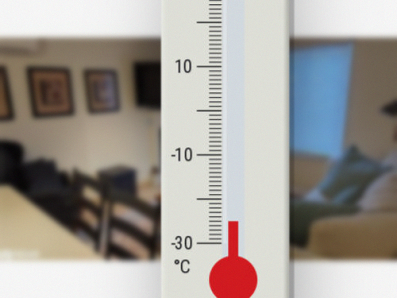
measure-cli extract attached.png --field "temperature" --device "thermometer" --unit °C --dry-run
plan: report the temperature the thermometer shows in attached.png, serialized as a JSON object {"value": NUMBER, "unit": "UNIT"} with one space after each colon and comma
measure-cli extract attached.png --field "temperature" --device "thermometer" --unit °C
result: {"value": -25, "unit": "°C"}
